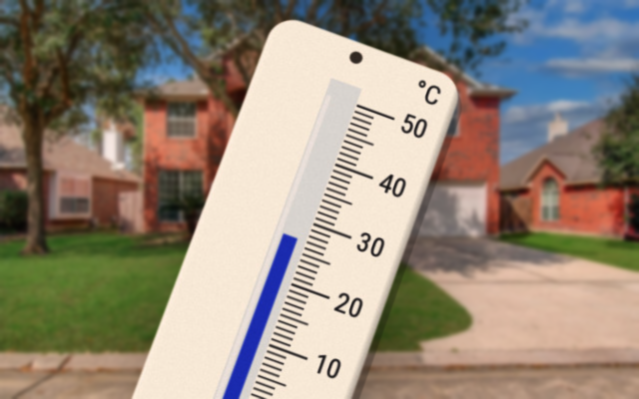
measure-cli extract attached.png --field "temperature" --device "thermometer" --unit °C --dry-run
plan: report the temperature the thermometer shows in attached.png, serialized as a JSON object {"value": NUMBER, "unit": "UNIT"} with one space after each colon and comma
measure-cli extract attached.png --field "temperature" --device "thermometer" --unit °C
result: {"value": 27, "unit": "°C"}
